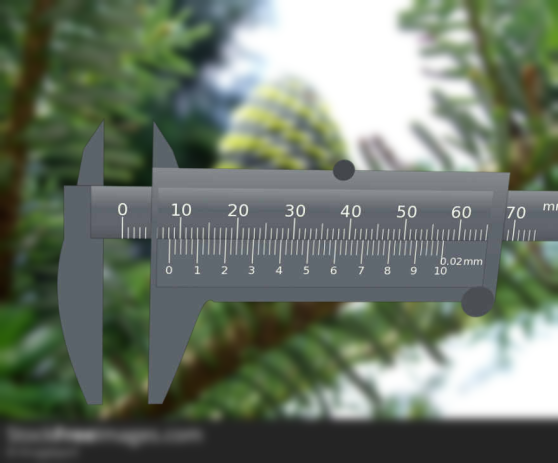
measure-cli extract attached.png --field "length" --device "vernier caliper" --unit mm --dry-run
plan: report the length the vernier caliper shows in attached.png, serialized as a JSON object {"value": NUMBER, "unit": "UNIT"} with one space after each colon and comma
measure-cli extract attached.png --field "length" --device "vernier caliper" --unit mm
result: {"value": 8.2, "unit": "mm"}
